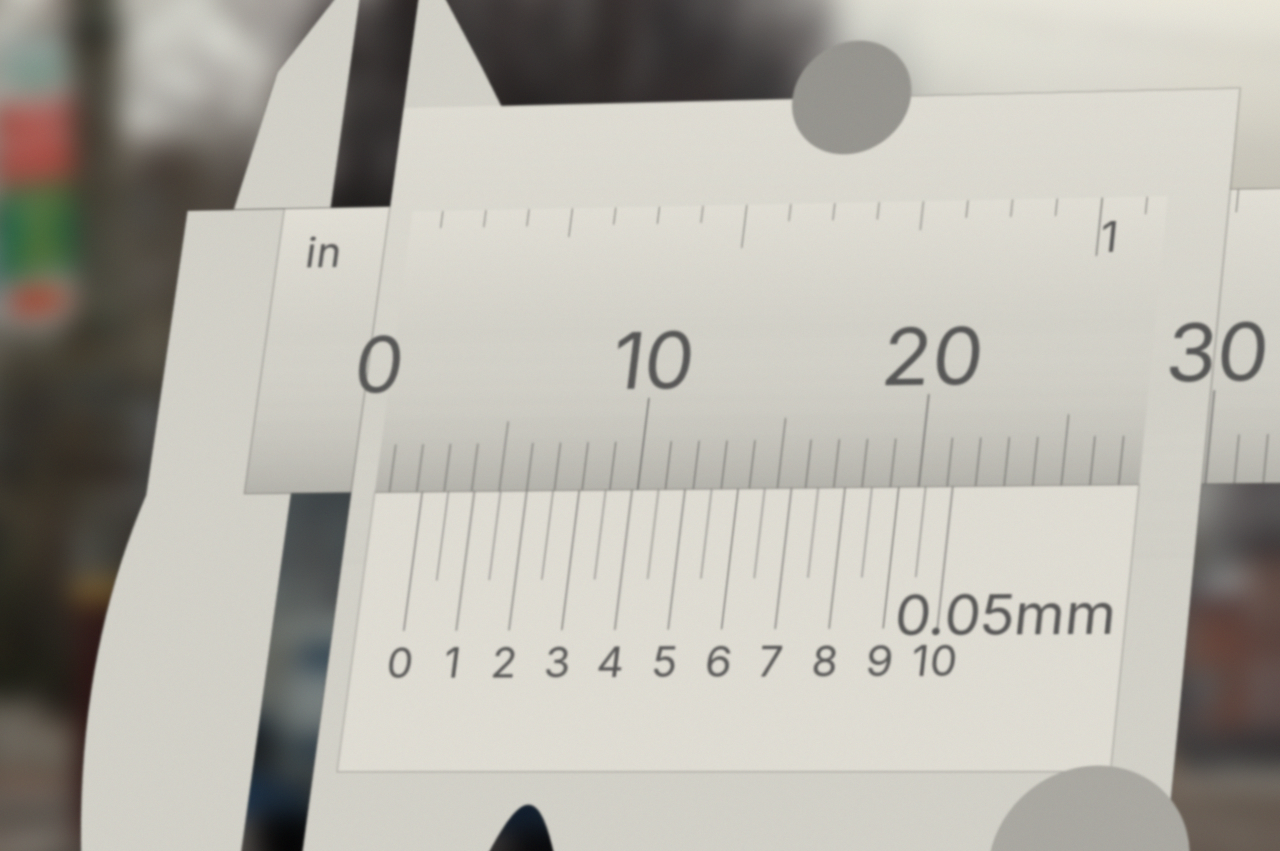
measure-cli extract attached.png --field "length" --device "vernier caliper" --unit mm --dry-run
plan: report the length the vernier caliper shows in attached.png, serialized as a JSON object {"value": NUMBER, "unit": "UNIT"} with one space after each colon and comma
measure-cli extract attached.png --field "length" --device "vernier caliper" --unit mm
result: {"value": 2.2, "unit": "mm"}
